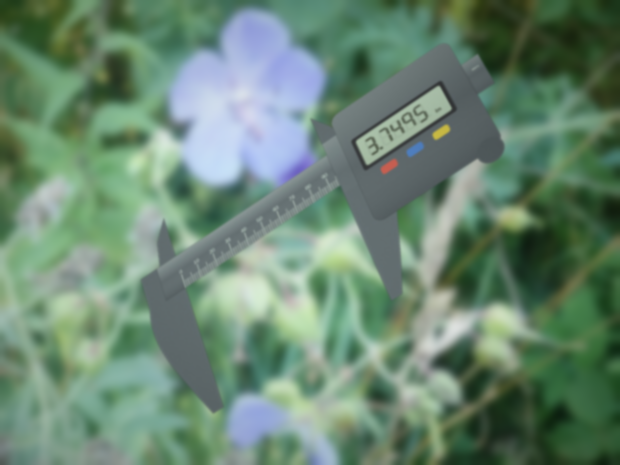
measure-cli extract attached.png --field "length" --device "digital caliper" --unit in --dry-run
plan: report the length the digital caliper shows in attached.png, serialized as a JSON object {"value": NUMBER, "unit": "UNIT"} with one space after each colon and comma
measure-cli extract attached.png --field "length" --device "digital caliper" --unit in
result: {"value": 3.7495, "unit": "in"}
